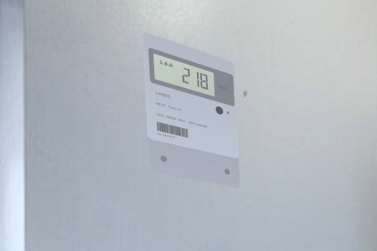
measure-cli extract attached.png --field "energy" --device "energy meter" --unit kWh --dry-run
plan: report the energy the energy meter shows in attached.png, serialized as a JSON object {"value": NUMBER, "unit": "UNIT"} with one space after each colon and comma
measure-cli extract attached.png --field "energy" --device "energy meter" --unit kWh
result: {"value": 218, "unit": "kWh"}
